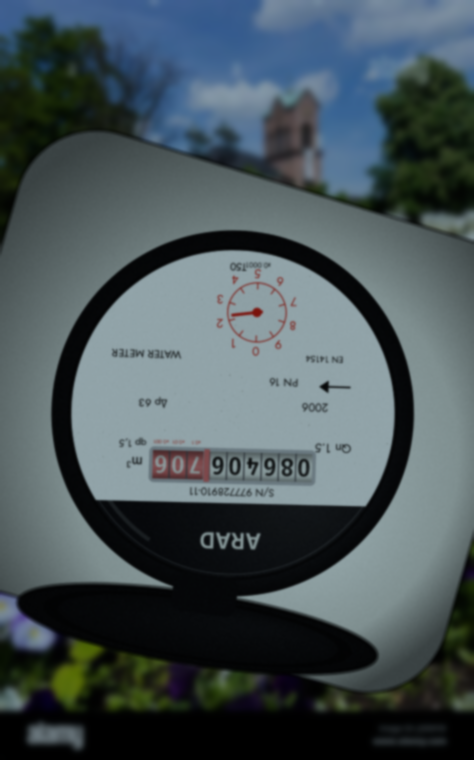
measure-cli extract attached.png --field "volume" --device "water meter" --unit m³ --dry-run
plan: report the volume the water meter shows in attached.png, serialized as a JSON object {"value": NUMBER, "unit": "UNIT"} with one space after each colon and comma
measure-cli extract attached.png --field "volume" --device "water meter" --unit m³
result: {"value": 86406.7062, "unit": "m³"}
